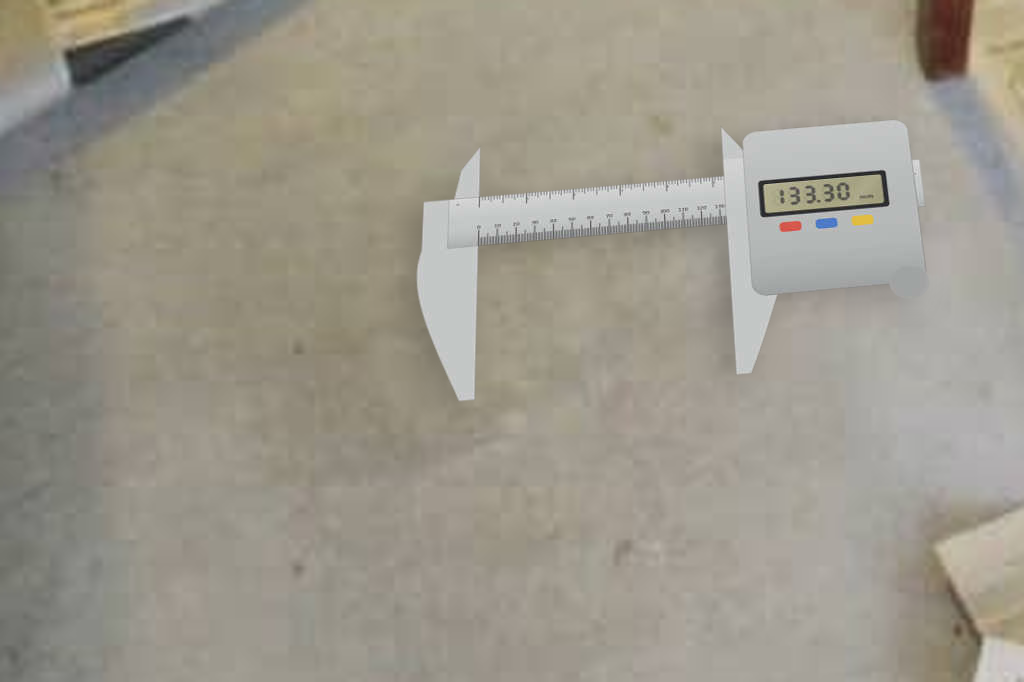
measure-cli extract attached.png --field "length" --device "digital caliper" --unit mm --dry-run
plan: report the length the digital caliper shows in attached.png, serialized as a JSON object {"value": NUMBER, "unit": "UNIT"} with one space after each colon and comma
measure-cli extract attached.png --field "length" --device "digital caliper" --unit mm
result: {"value": 133.30, "unit": "mm"}
